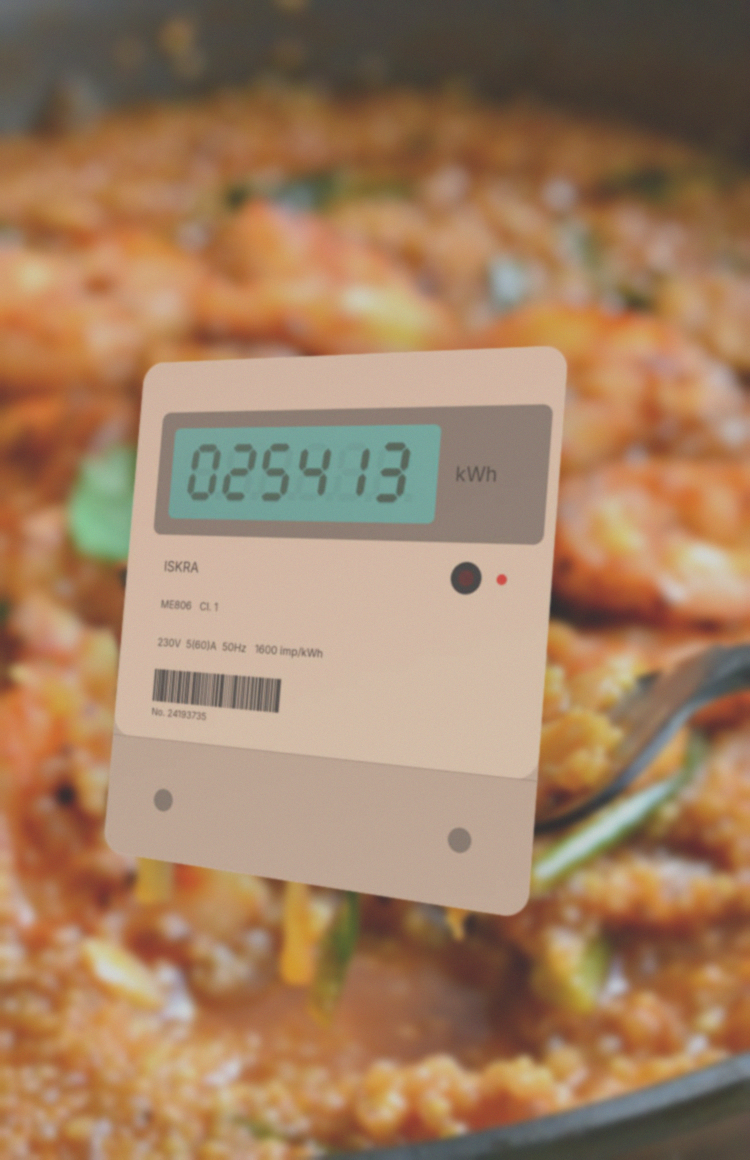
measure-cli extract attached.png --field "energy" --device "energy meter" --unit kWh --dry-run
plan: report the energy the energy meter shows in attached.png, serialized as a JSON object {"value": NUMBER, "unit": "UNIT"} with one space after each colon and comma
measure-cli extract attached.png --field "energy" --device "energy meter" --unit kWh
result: {"value": 25413, "unit": "kWh"}
